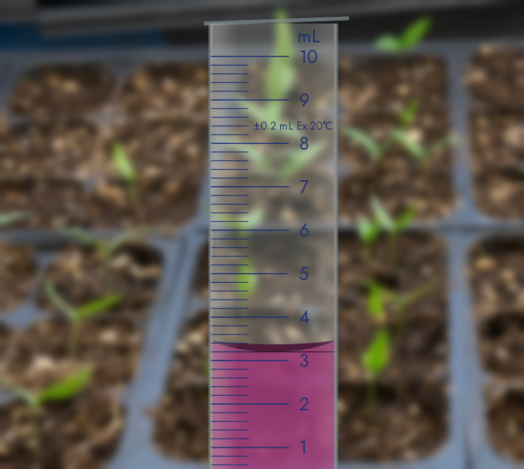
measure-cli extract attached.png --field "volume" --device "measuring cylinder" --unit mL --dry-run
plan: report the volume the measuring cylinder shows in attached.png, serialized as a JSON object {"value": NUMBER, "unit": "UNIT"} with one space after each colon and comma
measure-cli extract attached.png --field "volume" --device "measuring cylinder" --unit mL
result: {"value": 3.2, "unit": "mL"}
